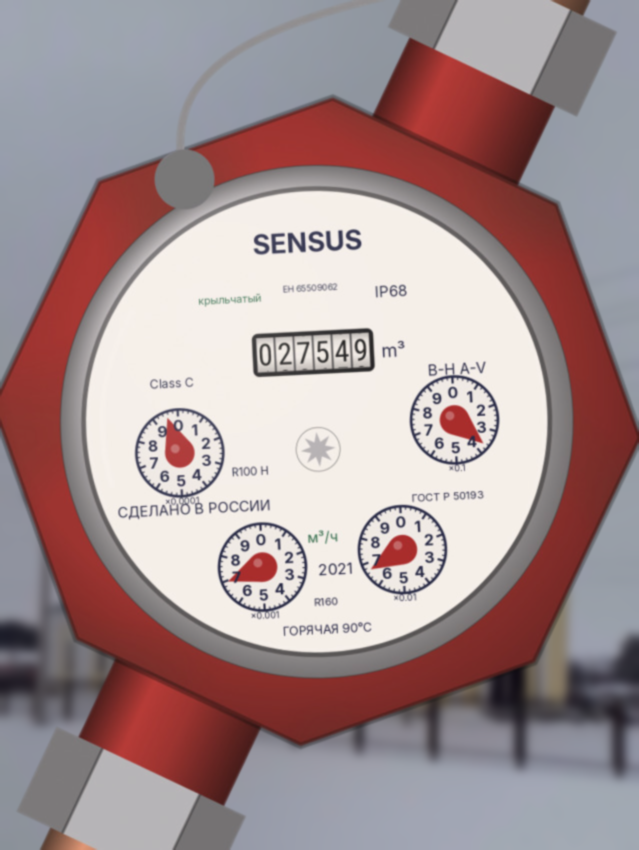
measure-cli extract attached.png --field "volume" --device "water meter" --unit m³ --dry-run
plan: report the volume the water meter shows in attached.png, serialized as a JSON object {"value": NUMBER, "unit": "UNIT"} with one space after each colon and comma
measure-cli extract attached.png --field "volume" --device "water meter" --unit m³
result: {"value": 27549.3669, "unit": "m³"}
